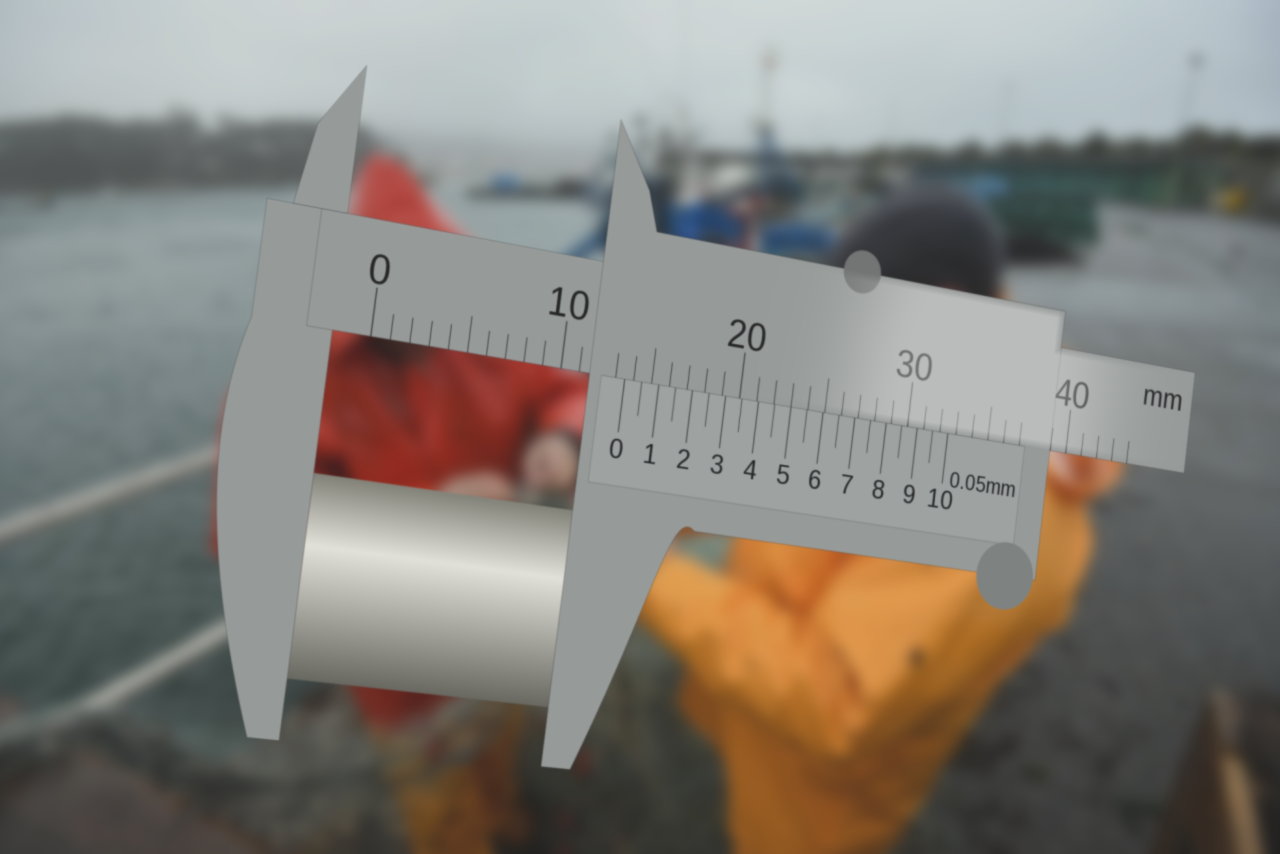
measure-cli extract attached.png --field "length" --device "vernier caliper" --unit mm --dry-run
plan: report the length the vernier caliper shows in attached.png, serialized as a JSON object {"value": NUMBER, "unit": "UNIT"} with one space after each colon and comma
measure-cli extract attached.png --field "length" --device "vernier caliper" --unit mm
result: {"value": 13.5, "unit": "mm"}
